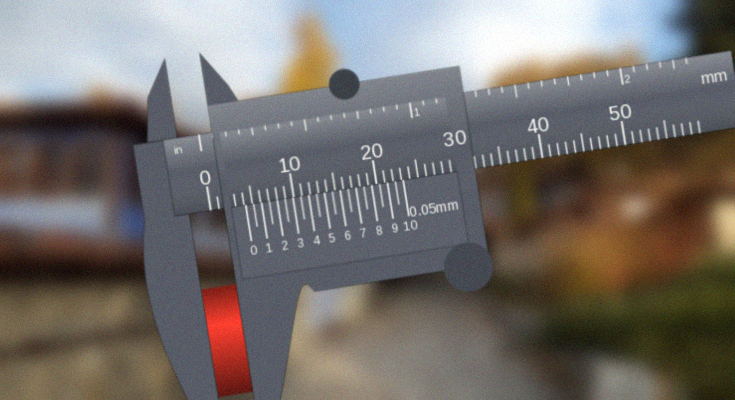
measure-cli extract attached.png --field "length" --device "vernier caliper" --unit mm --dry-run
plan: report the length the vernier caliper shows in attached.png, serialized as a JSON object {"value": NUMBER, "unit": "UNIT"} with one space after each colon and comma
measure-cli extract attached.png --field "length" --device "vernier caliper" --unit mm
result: {"value": 4.2, "unit": "mm"}
